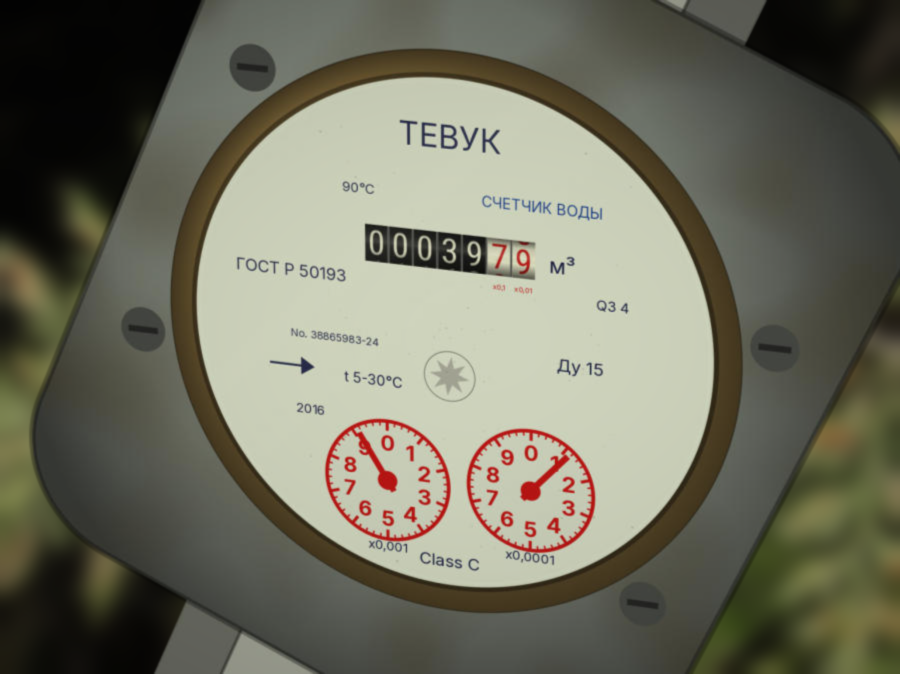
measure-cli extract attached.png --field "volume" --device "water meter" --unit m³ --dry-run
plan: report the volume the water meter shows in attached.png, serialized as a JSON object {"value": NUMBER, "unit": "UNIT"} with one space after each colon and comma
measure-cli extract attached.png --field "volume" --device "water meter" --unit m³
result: {"value": 39.7891, "unit": "m³"}
